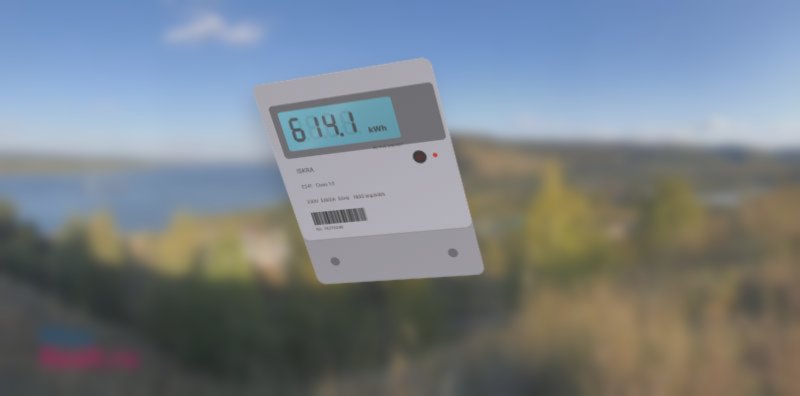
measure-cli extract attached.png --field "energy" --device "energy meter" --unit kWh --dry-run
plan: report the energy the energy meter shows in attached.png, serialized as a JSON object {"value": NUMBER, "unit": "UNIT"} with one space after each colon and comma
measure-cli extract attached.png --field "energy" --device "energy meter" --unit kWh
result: {"value": 614.1, "unit": "kWh"}
